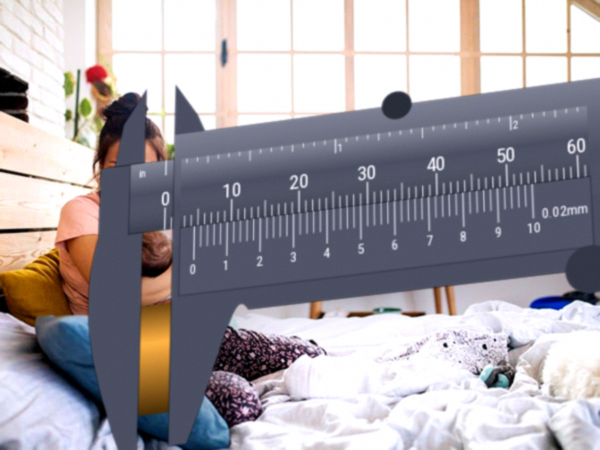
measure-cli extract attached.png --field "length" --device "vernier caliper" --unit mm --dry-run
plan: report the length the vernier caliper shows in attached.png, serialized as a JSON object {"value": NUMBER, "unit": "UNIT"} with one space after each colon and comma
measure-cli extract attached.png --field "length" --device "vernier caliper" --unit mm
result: {"value": 4.5, "unit": "mm"}
